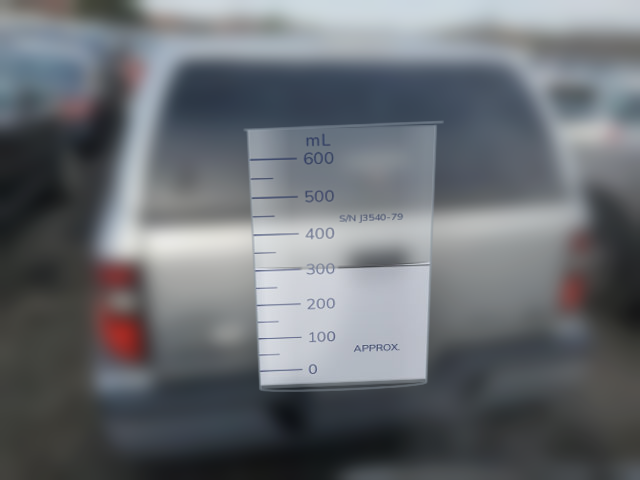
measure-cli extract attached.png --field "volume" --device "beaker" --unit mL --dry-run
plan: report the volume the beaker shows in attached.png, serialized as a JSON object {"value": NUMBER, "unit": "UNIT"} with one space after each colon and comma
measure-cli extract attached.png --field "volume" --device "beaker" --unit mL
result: {"value": 300, "unit": "mL"}
